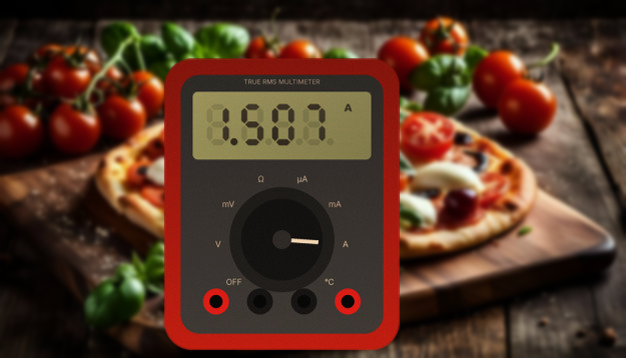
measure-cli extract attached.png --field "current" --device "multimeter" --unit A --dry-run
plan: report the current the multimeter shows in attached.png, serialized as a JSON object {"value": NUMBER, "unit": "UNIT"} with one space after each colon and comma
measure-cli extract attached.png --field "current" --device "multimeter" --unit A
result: {"value": 1.507, "unit": "A"}
